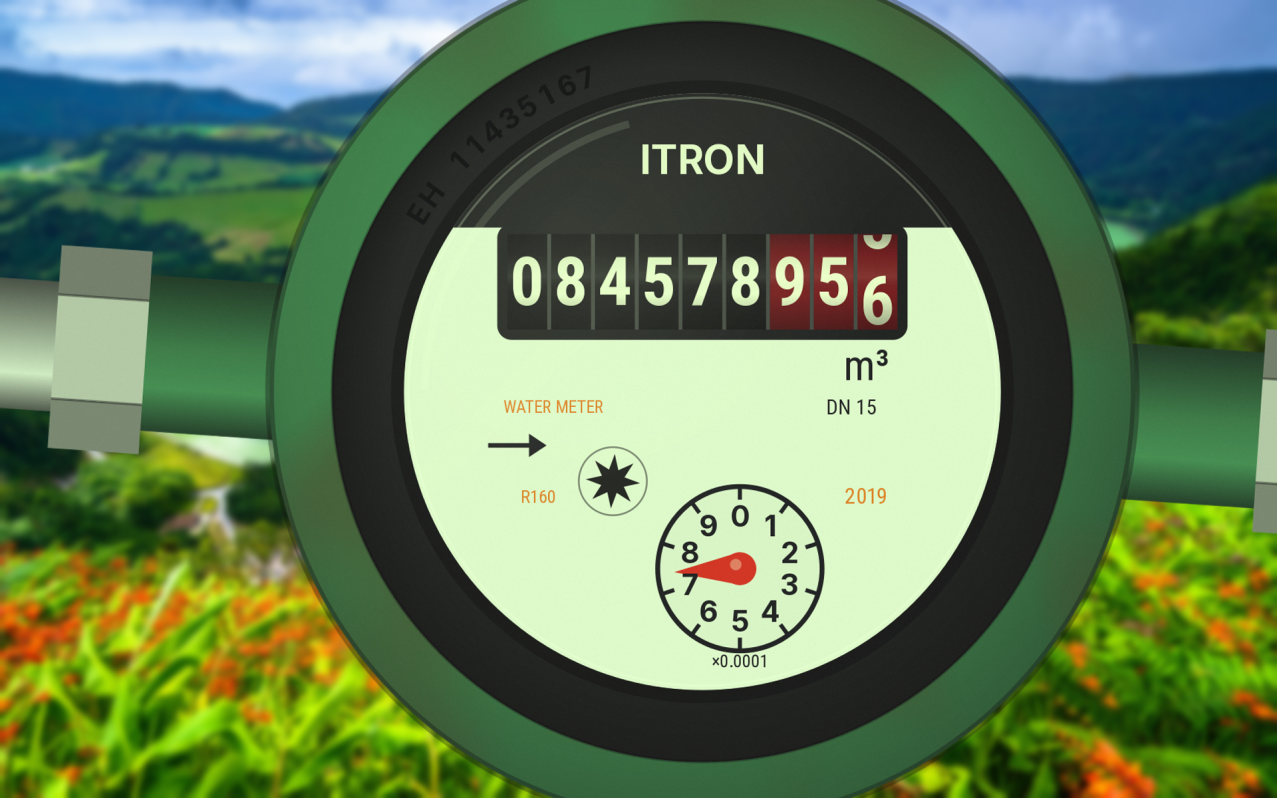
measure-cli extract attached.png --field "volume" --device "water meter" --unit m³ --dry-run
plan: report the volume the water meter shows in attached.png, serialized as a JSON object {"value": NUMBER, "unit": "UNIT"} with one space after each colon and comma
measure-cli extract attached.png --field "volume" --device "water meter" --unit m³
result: {"value": 84578.9557, "unit": "m³"}
